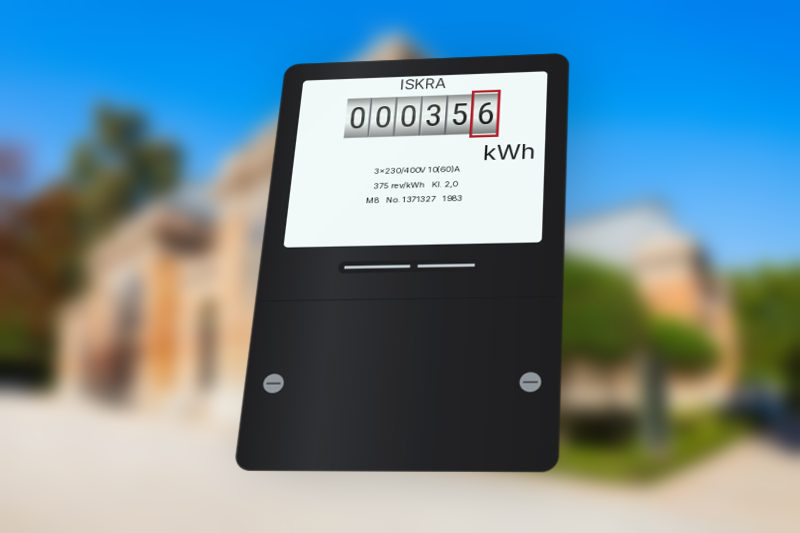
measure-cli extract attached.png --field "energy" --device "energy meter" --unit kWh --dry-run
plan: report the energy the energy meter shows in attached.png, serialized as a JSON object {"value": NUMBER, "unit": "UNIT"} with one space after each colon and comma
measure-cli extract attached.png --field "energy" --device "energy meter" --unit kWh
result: {"value": 35.6, "unit": "kWh"}
